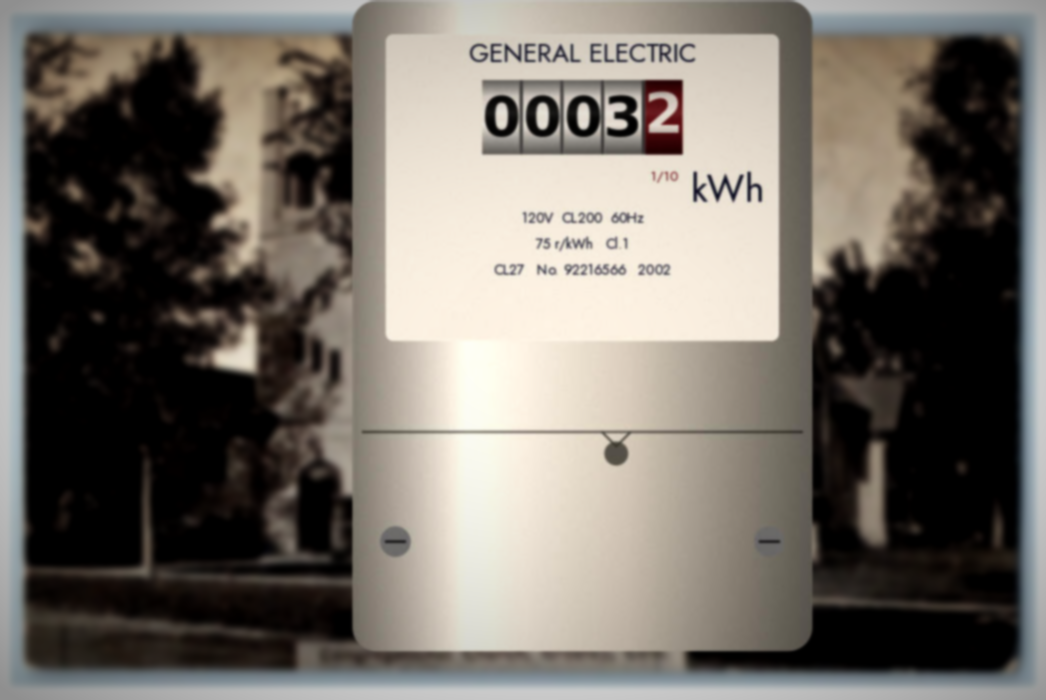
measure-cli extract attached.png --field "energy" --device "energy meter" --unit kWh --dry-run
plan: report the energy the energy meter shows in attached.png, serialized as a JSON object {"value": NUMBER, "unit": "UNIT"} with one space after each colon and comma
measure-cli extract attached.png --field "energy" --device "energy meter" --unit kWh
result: {"value": 3.2, "unit": "kWh"}
